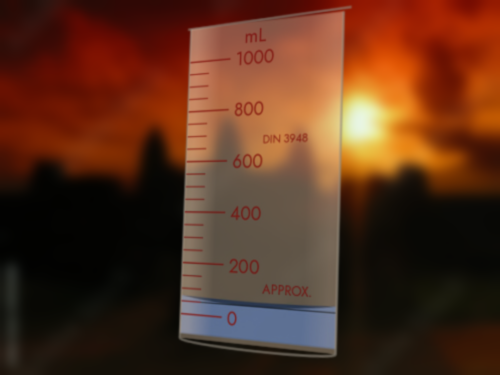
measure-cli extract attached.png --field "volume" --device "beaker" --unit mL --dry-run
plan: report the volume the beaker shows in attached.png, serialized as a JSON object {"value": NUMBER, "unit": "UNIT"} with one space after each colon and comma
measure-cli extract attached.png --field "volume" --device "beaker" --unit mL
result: {"value": 50, "unit": "mL"}
